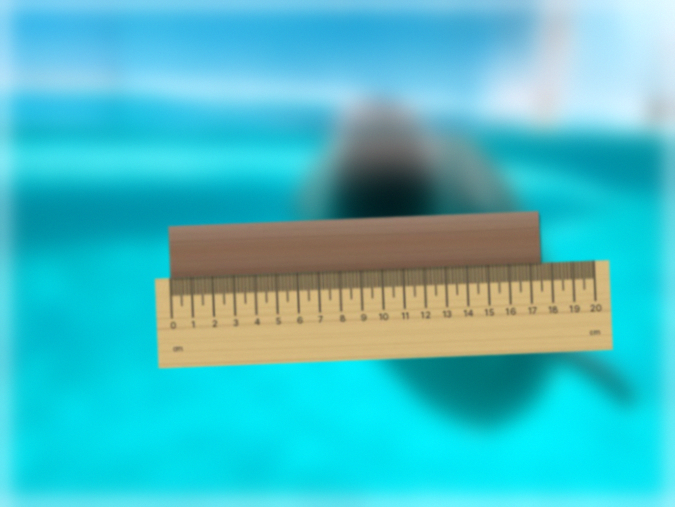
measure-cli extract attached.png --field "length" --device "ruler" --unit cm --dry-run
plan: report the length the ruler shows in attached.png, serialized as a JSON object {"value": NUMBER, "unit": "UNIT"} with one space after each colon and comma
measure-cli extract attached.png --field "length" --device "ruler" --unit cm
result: {"value": 17.5, "unit": "cm"}
